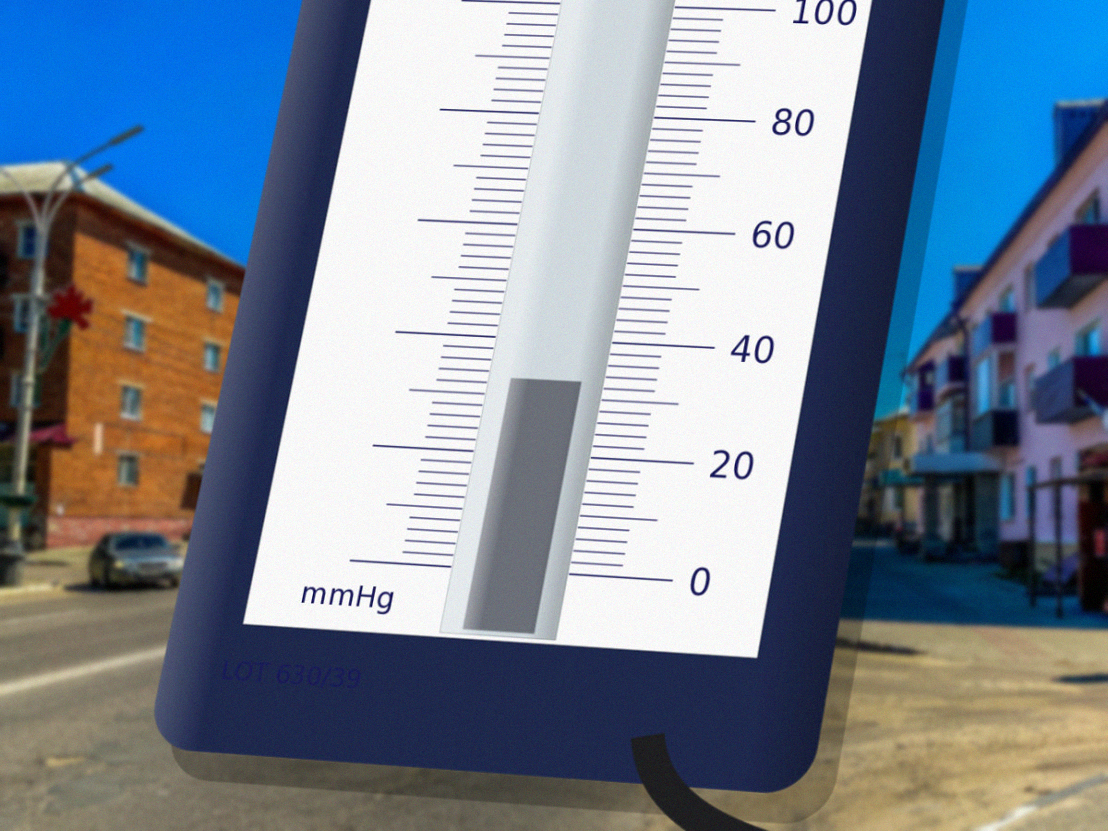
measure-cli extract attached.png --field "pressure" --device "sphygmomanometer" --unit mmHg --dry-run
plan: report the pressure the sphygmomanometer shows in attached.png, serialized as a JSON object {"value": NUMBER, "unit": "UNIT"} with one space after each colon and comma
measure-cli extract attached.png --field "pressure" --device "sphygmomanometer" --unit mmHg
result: {"value": 33, "unit": "mmHg"}
